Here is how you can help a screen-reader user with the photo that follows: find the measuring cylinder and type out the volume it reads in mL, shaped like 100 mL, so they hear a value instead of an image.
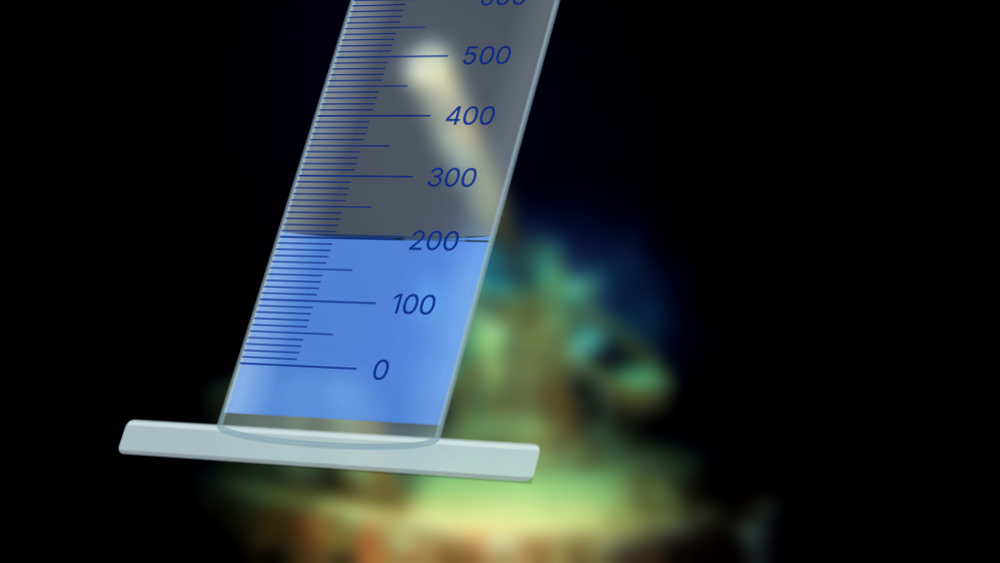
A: 200 mL
